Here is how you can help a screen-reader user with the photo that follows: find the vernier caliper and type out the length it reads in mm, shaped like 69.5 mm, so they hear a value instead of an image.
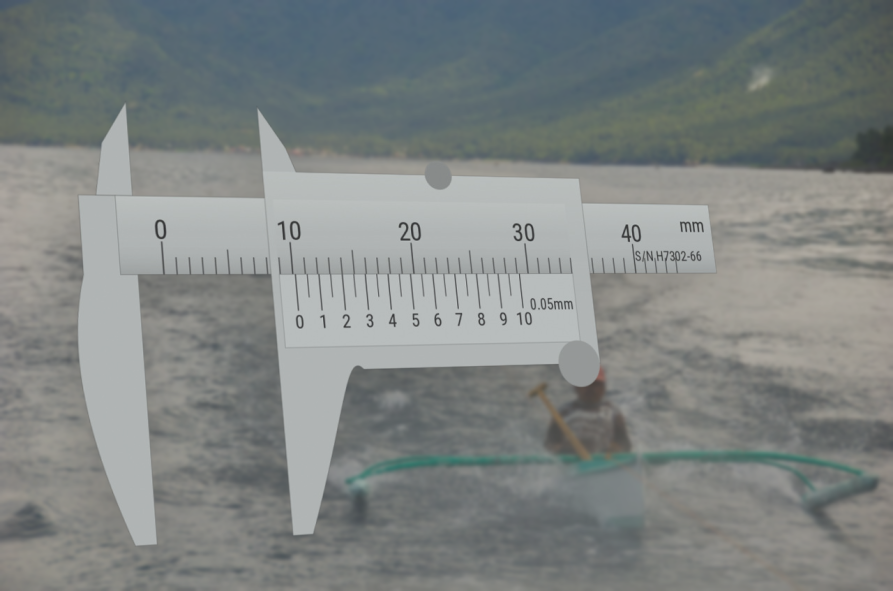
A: 10.2 mm
